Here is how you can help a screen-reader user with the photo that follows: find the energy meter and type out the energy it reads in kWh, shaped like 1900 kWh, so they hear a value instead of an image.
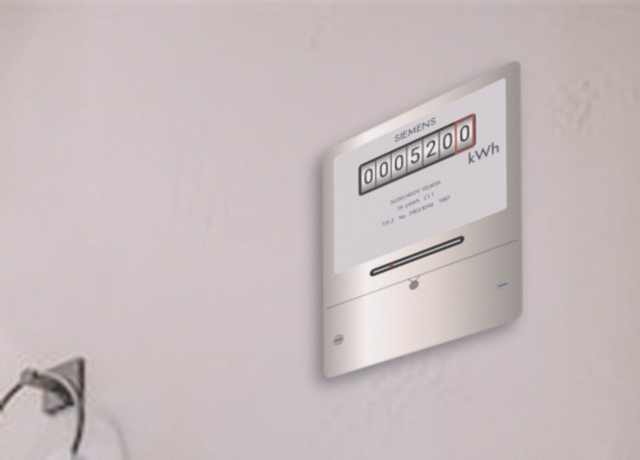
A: 520.0 kWh
